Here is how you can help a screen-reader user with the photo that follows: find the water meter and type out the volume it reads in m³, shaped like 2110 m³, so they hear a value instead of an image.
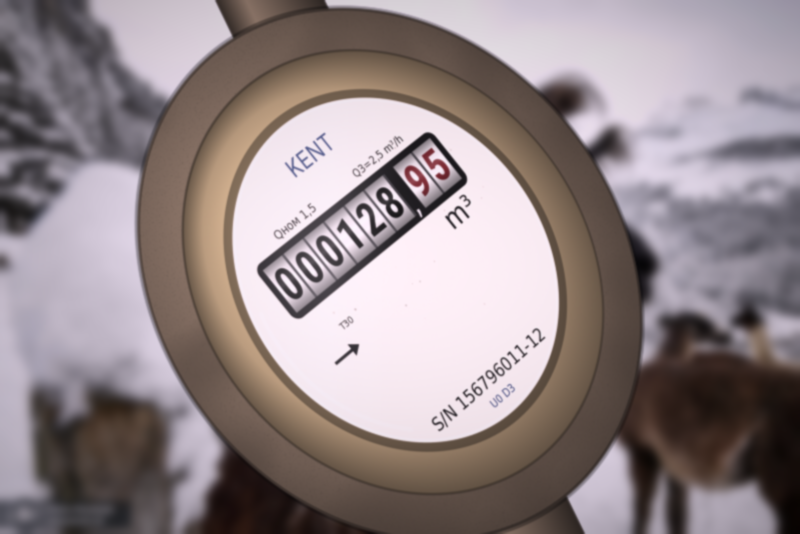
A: 128.95 m³
